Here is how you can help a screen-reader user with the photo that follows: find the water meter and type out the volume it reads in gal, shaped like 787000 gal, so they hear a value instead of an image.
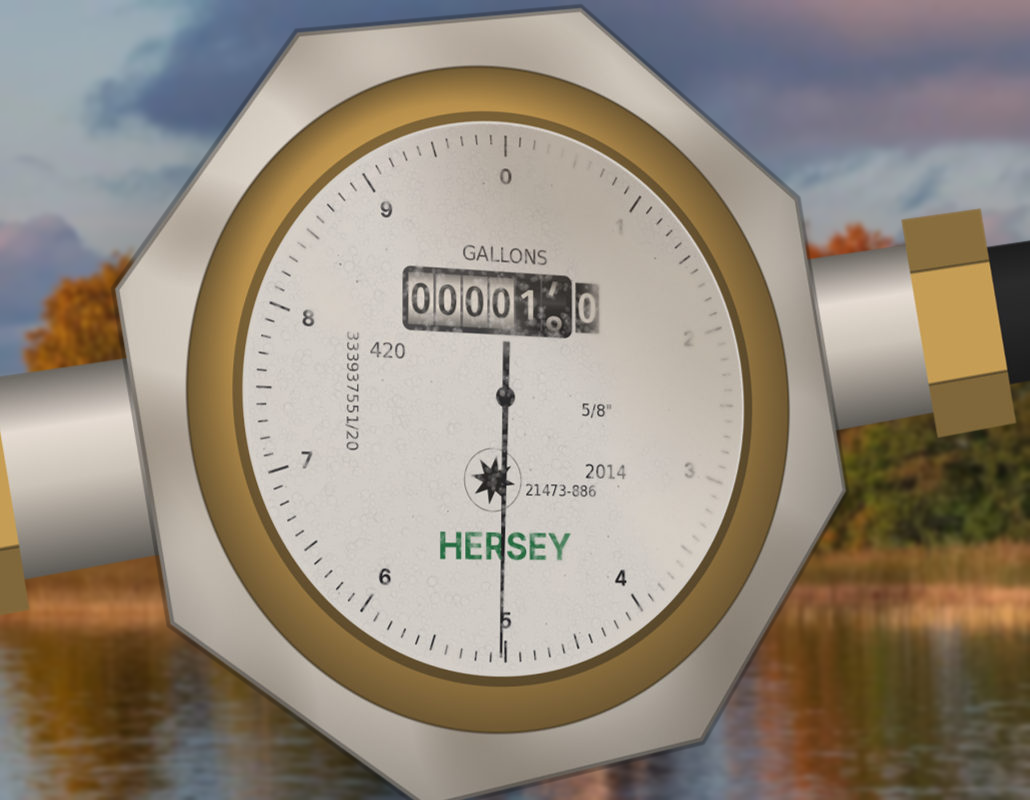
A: 175.0 gal
